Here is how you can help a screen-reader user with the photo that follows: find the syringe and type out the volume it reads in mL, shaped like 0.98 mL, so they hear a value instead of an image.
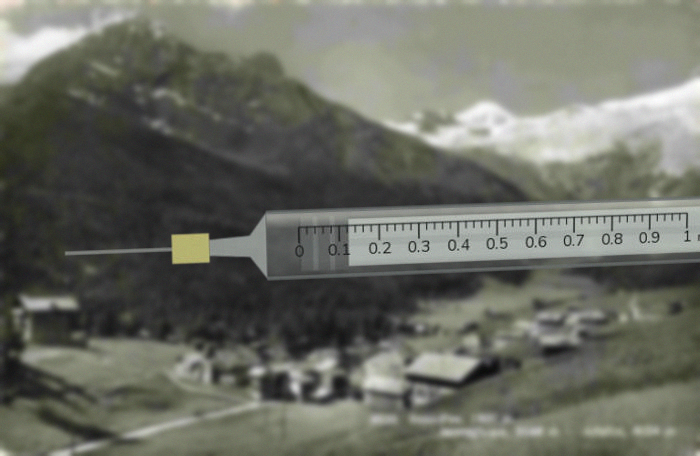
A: 0 mL
